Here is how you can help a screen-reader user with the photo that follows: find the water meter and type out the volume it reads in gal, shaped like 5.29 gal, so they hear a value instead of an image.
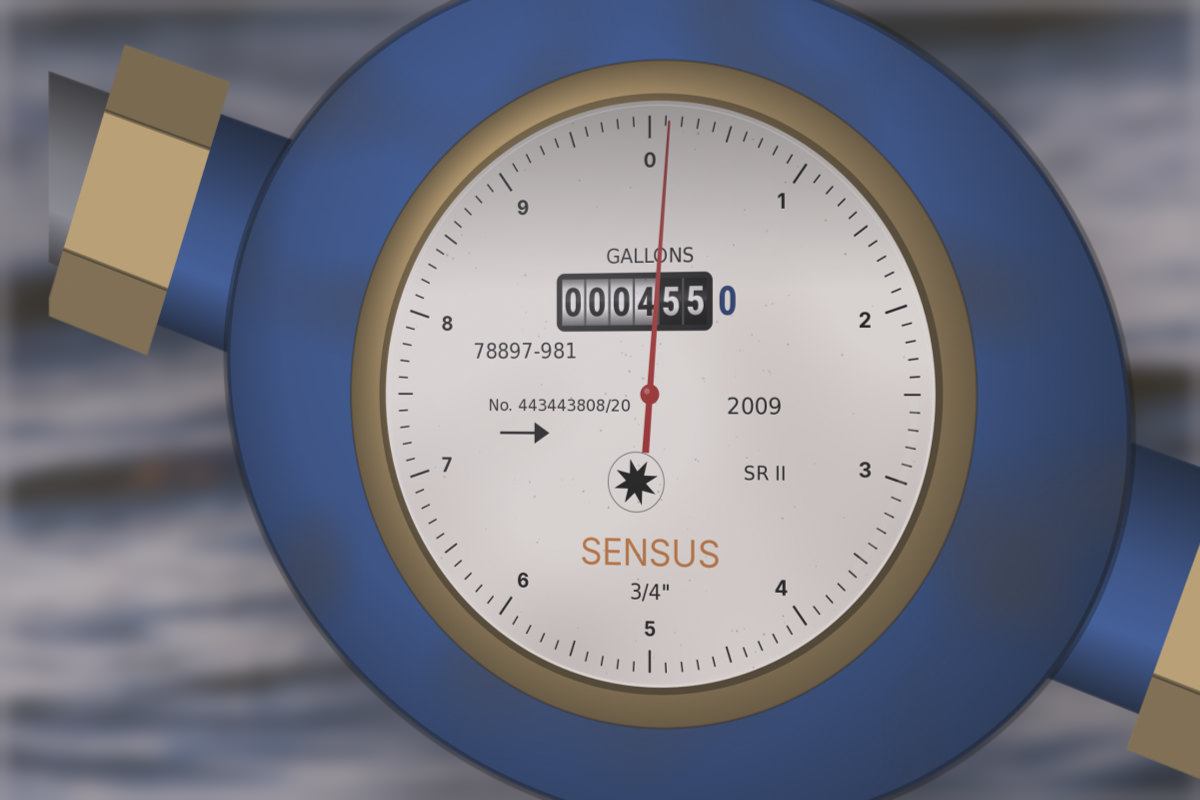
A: 4550.1 gal
